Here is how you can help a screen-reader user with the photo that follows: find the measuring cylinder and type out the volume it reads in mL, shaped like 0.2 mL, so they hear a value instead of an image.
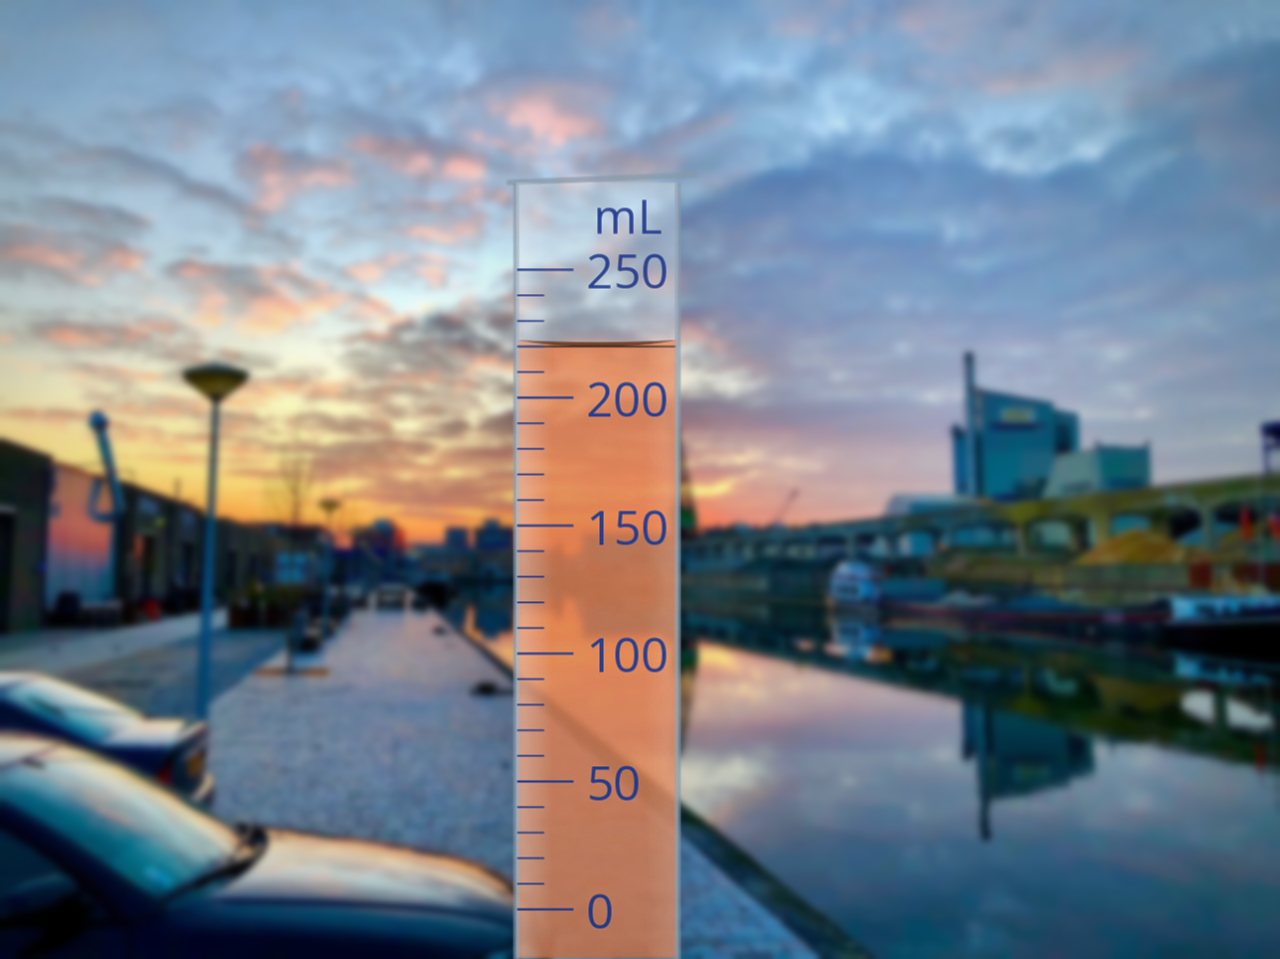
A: 220 mL
